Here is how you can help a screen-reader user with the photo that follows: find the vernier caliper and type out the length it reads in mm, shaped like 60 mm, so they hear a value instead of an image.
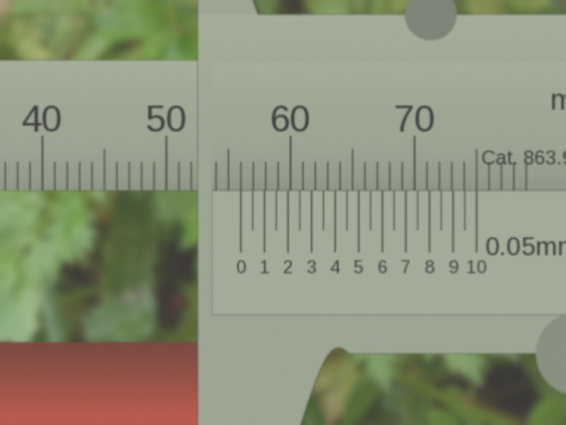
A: 56.0 mm
